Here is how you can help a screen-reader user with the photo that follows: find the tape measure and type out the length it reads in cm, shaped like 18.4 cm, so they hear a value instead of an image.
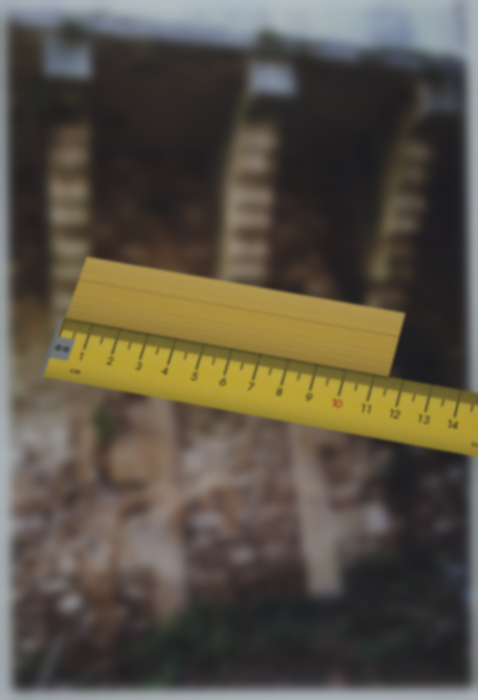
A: 11.5 cm
